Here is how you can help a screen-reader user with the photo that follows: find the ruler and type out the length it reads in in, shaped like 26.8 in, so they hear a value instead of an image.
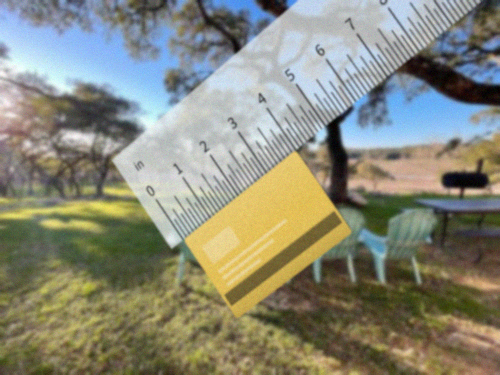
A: 4 in
